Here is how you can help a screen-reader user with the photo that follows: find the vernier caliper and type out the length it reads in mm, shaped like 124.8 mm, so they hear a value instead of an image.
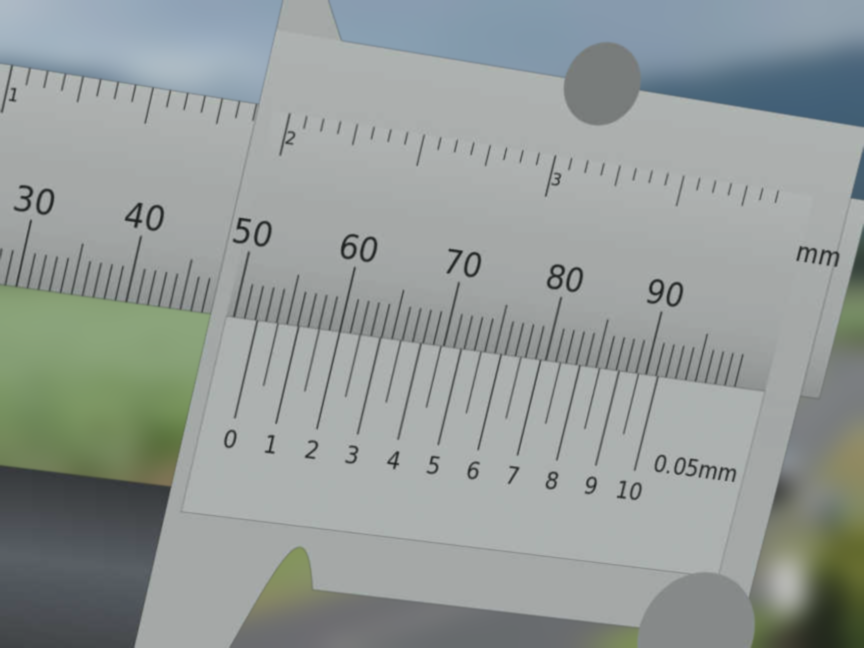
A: 52.2 mm
